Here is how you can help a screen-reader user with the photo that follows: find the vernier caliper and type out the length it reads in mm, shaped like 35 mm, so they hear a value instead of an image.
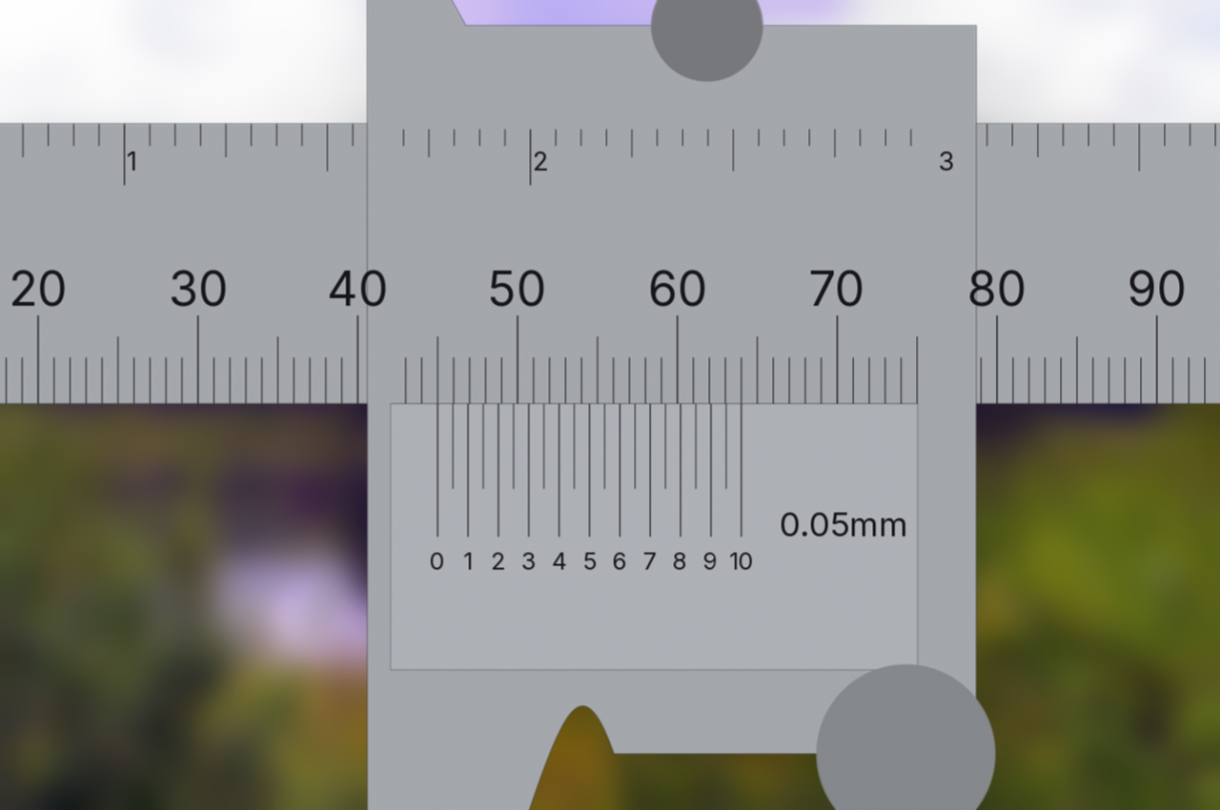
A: 45.0 mm
